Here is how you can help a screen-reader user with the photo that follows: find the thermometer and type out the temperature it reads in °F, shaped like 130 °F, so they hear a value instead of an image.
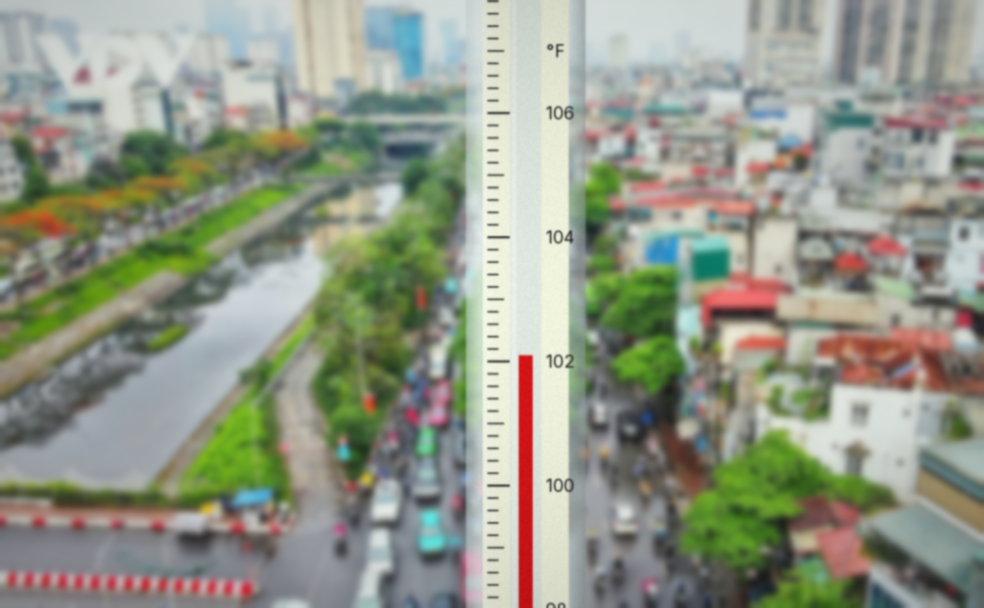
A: 102.1 °F
